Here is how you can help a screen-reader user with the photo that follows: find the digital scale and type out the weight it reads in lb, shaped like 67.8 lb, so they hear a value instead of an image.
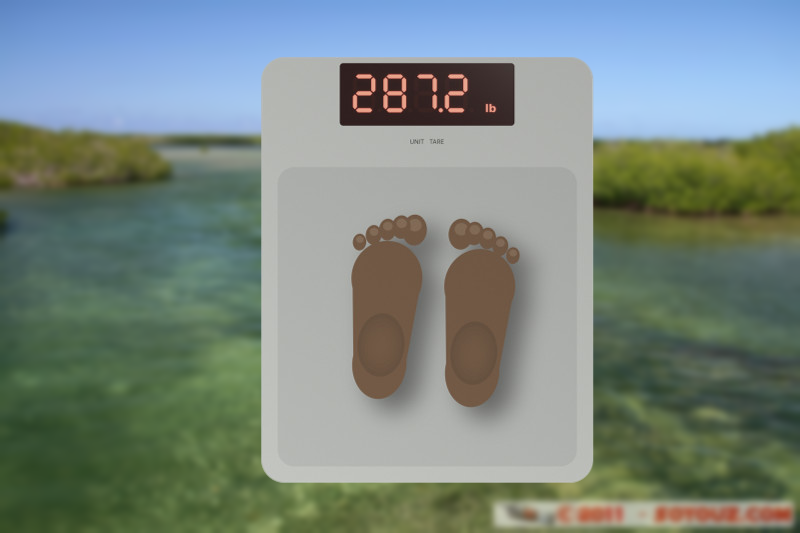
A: 287.2 lb
